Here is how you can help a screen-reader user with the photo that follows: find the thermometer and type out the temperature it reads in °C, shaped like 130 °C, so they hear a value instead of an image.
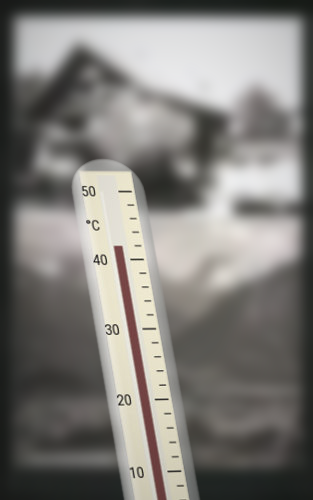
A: 42 °C
